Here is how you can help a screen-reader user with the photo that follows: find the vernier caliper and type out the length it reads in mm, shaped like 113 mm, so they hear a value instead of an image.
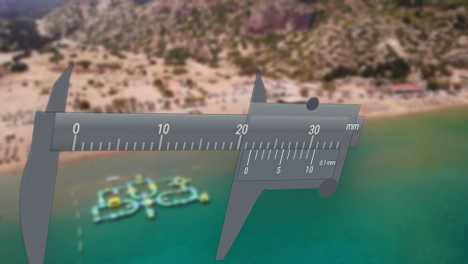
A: 21.8 mm
